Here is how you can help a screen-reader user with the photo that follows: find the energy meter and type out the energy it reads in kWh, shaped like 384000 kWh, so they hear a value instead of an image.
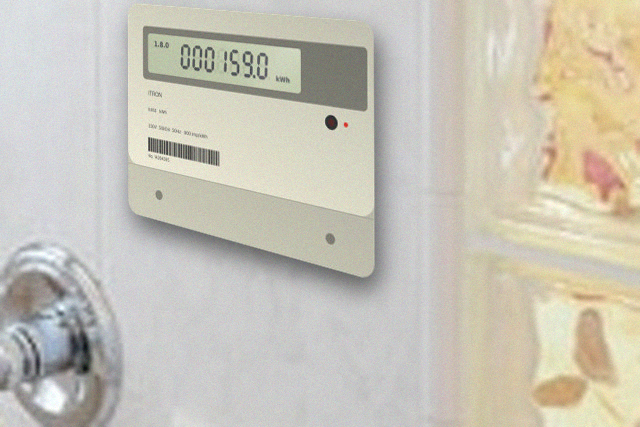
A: 159.0 kWh
